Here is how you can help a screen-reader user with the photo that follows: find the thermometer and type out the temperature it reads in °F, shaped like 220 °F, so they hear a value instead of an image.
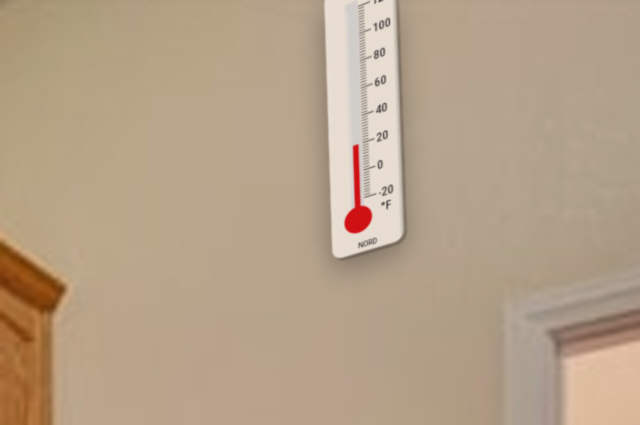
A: 20 °F
